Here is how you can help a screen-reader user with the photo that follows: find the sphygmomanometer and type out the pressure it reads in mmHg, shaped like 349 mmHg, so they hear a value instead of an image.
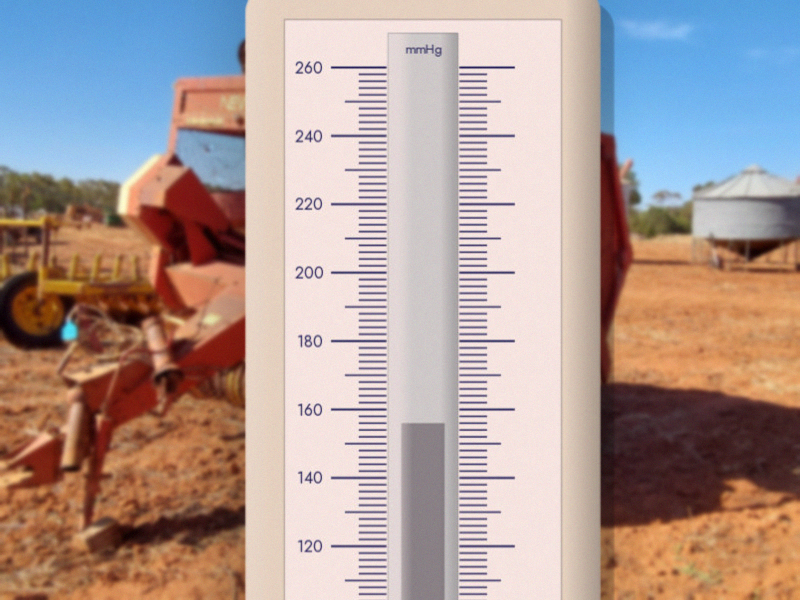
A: 156 mmHg
